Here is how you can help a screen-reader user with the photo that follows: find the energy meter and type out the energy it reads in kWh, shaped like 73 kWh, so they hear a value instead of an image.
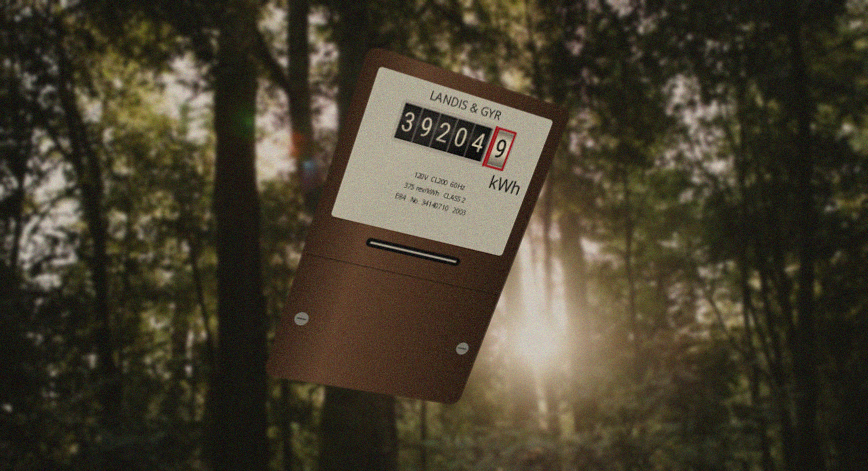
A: 39204.9 kWh
